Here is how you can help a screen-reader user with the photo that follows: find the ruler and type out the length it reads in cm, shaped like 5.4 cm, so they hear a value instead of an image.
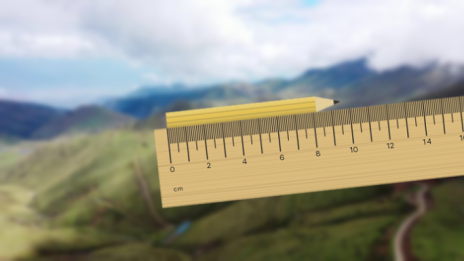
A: 9.5 cm
